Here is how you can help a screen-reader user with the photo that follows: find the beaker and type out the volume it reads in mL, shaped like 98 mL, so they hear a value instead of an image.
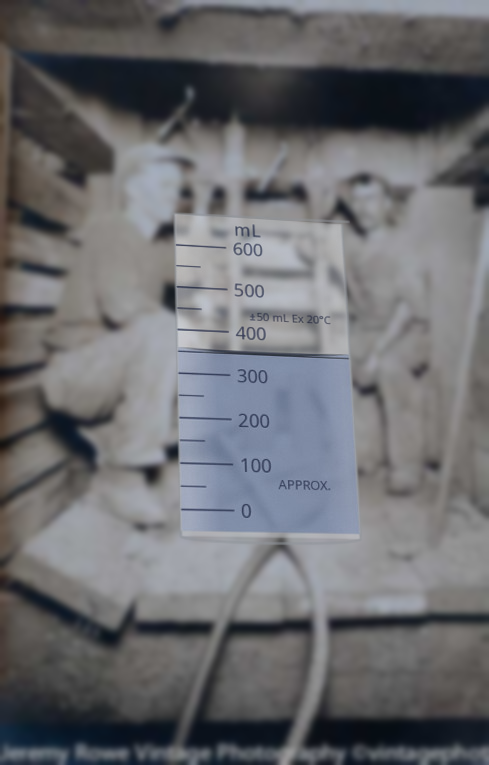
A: 350 mL
